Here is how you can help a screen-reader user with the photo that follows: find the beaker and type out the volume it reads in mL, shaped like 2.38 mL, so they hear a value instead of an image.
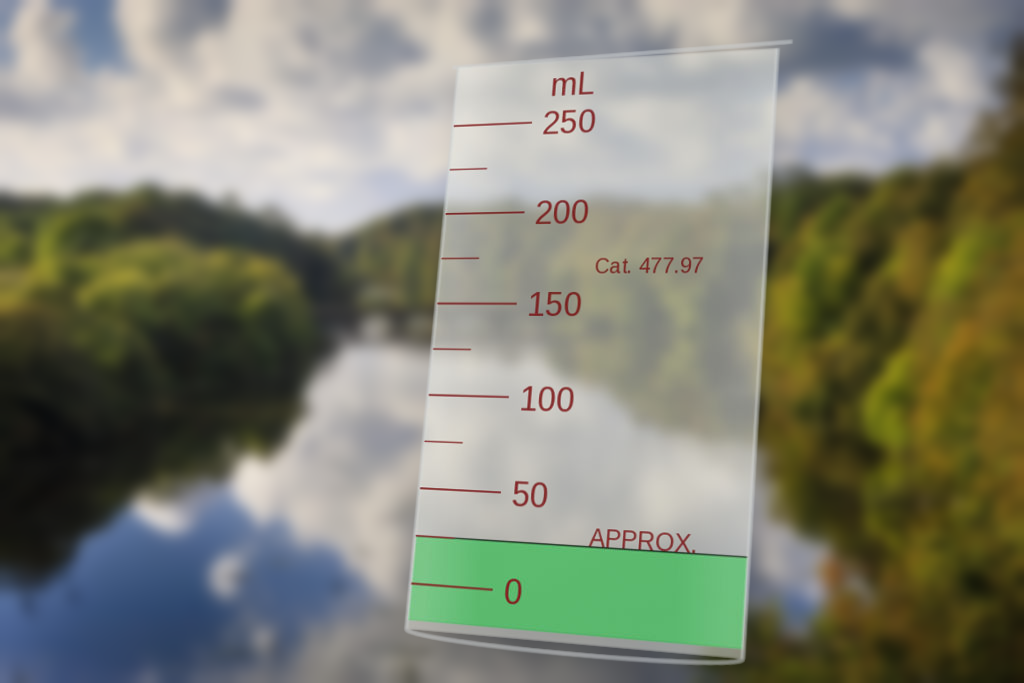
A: 25 mL
